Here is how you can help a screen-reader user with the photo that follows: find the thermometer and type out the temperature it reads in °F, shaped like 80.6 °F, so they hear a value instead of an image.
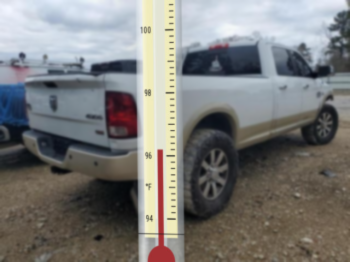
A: 96.2 °F
